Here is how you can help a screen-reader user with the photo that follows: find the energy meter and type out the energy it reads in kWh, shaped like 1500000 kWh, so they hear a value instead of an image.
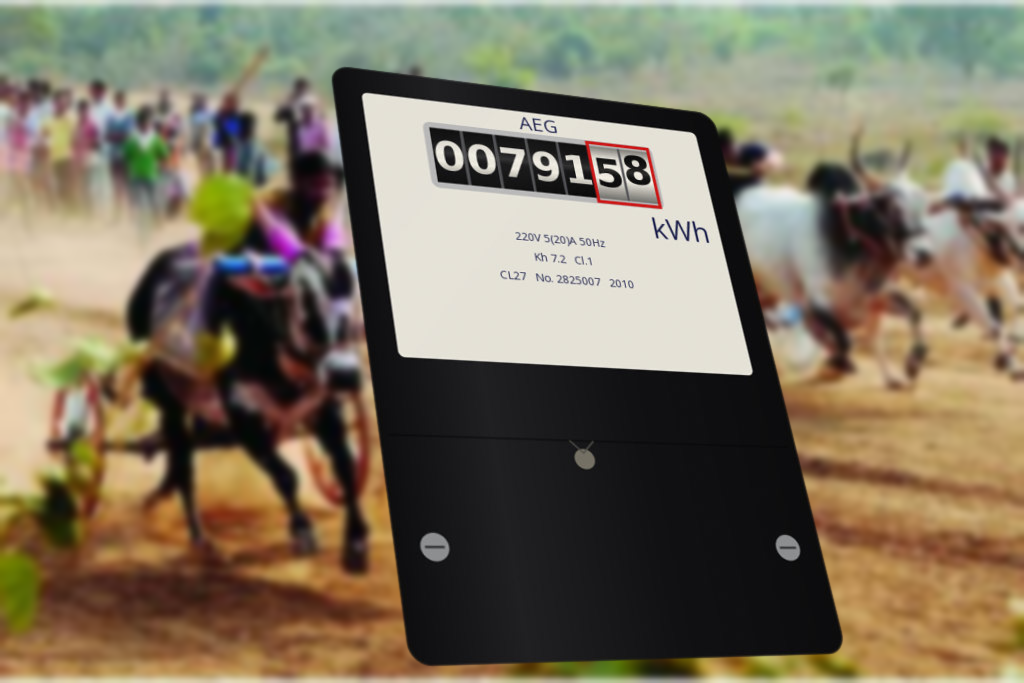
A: 791.58 kWh
